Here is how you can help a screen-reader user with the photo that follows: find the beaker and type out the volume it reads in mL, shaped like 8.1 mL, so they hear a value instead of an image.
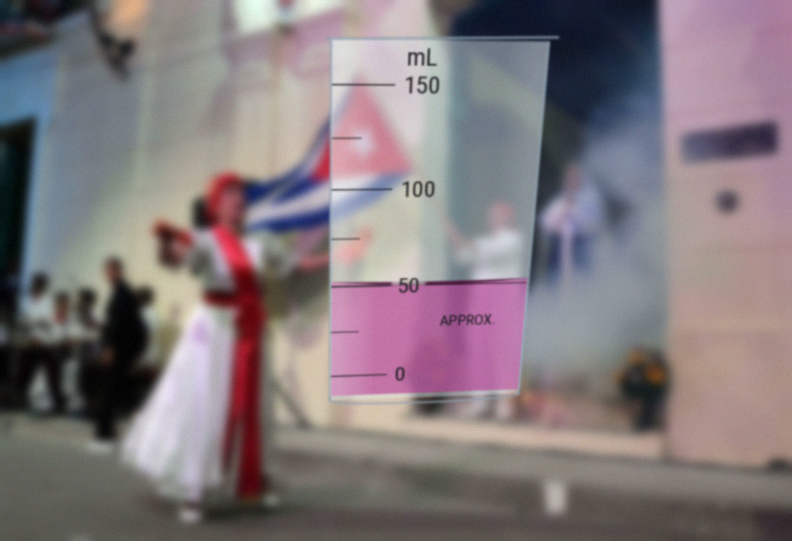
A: 50 mL
